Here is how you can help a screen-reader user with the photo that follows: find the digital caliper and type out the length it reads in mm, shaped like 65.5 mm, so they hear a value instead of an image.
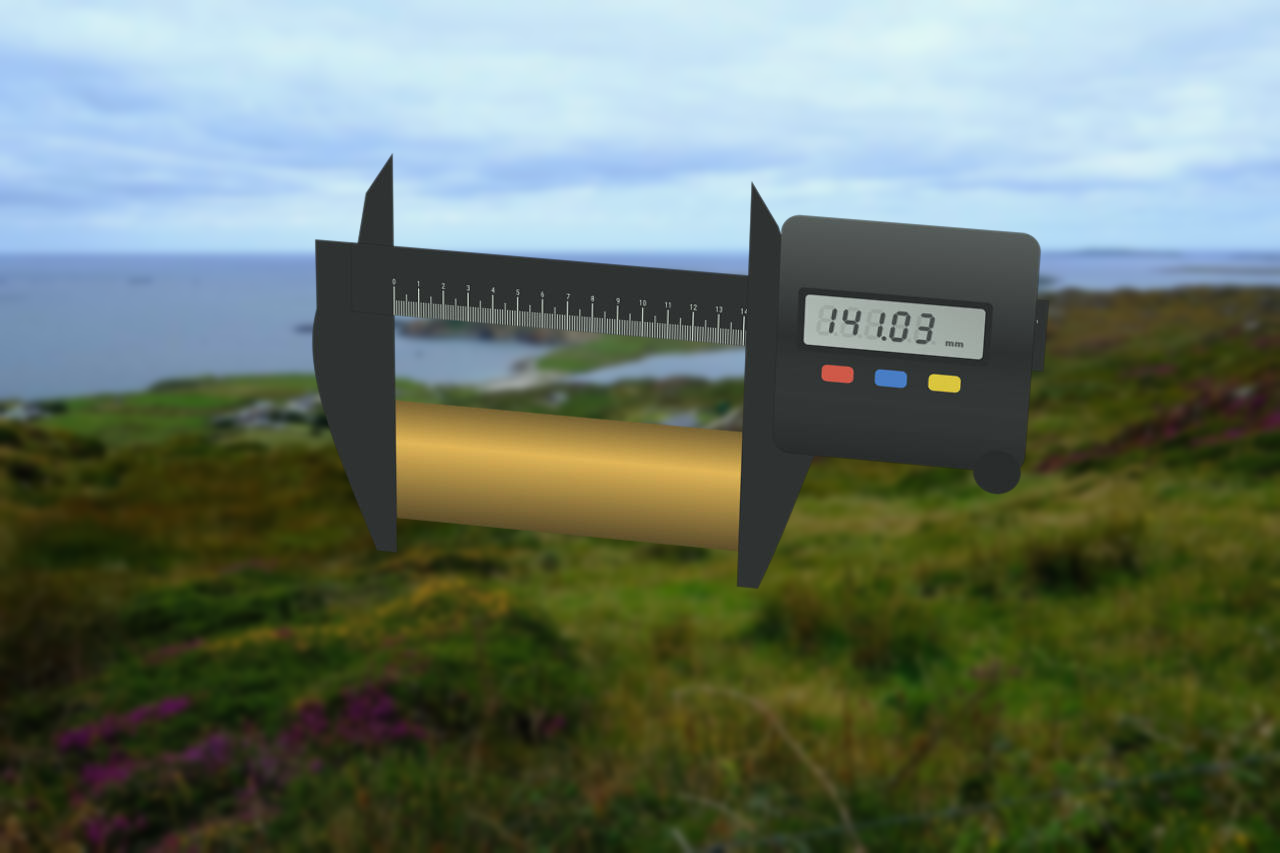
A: 141.03 mm
